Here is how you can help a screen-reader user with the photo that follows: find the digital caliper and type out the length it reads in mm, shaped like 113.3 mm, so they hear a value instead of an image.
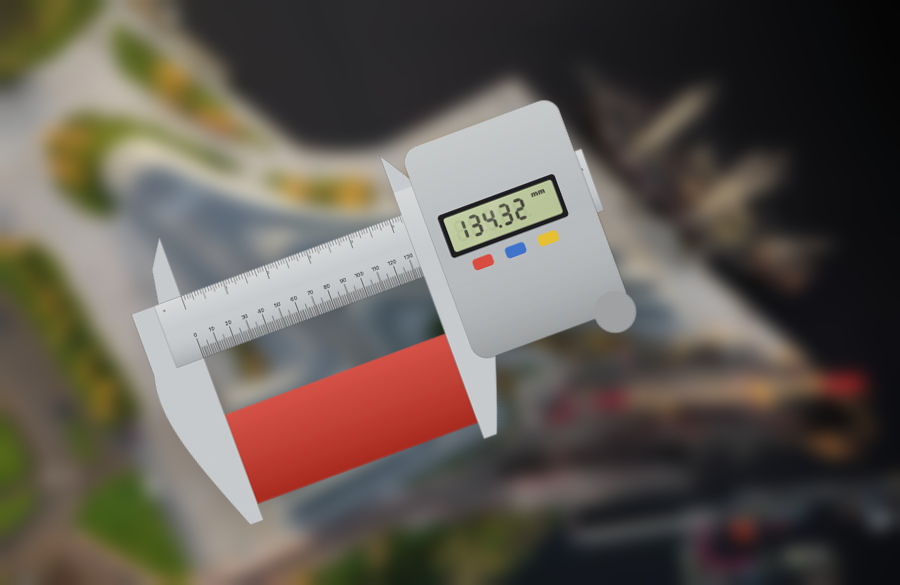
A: 134.32 mm
